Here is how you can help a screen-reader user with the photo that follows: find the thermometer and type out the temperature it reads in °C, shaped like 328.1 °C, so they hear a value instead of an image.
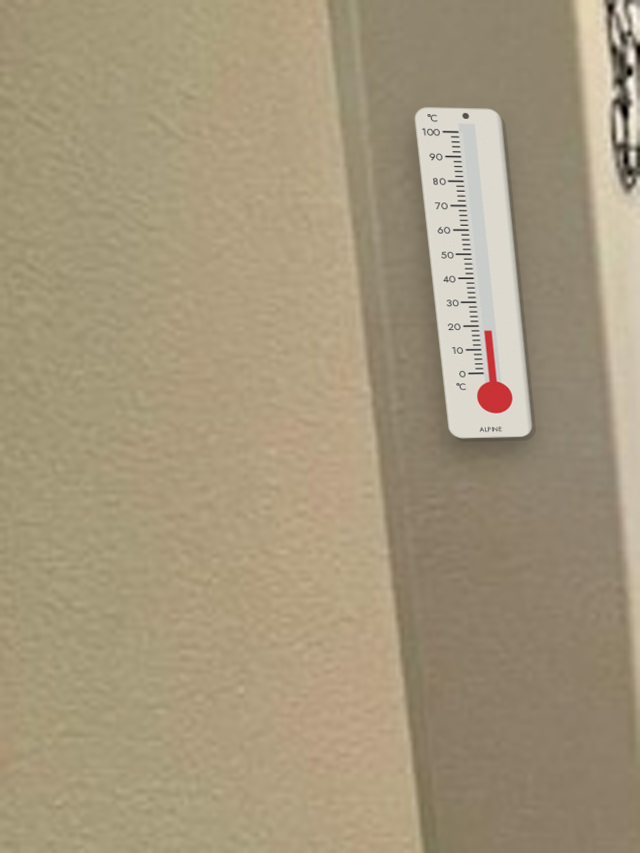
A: 18 °C
